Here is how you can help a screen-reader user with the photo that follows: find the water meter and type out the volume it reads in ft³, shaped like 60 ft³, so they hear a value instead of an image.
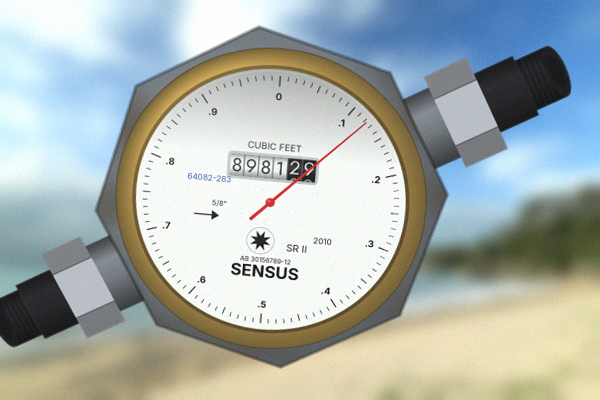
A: 898129.12 ft³
